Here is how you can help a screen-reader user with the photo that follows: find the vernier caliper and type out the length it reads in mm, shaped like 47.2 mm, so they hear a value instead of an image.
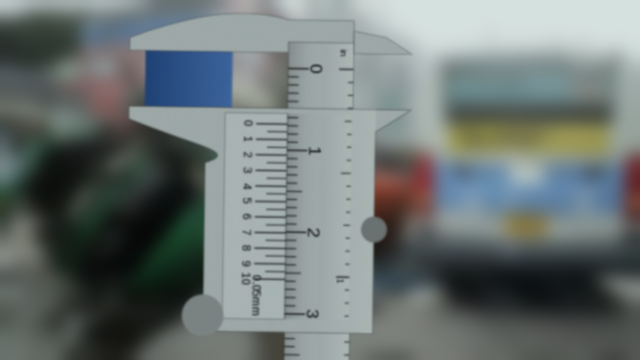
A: 6.8 mm
